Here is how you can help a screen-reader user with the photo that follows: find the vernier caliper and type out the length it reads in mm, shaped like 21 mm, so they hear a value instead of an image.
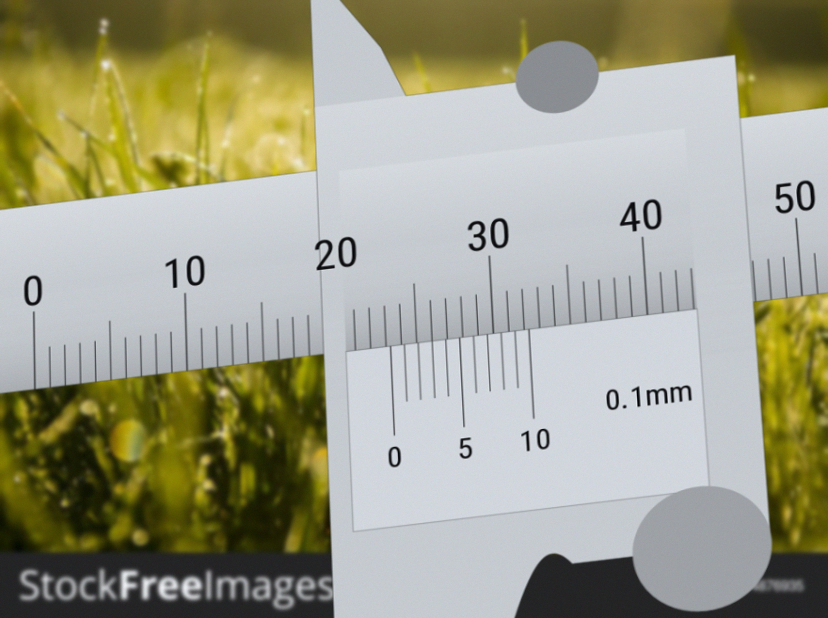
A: 23.3 mm
